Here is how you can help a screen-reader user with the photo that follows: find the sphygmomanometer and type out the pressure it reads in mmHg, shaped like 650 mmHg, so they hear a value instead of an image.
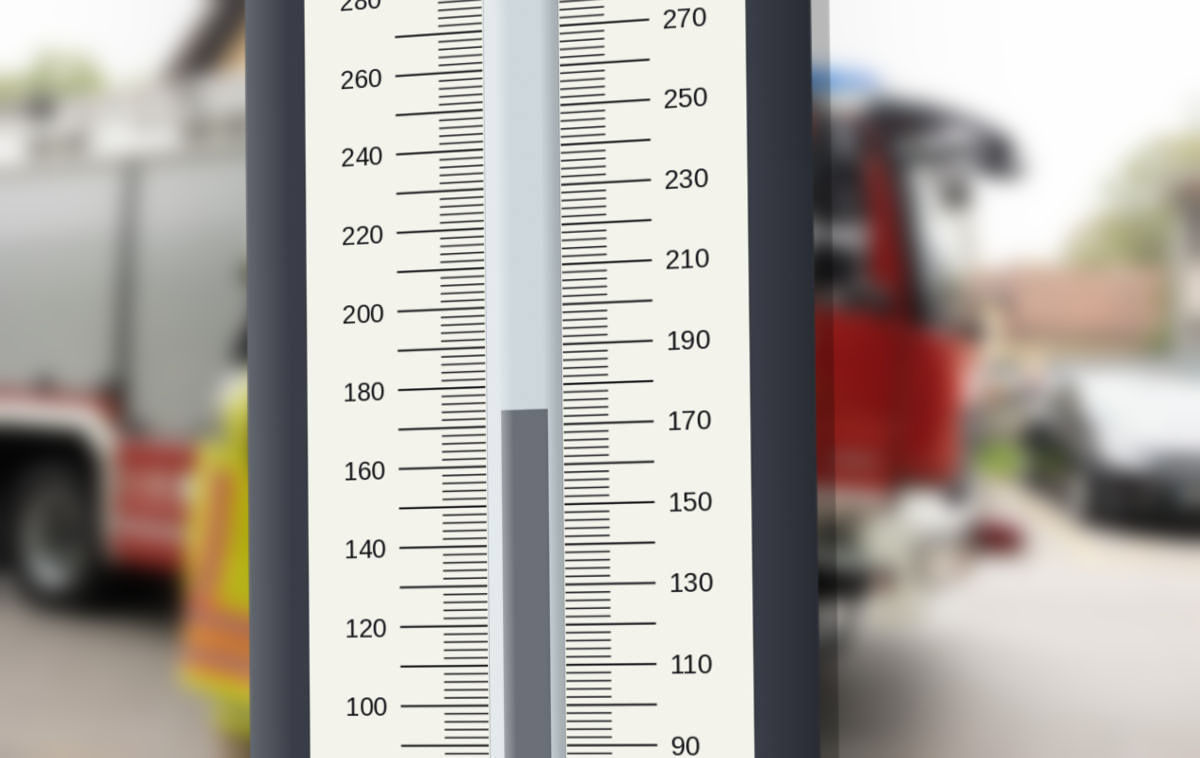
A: 174 mmHg
